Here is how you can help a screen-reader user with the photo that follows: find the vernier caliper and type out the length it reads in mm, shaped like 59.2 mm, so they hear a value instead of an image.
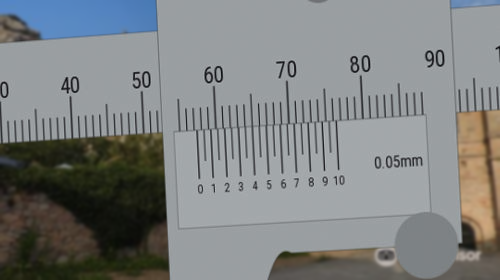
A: 57.4 mm
